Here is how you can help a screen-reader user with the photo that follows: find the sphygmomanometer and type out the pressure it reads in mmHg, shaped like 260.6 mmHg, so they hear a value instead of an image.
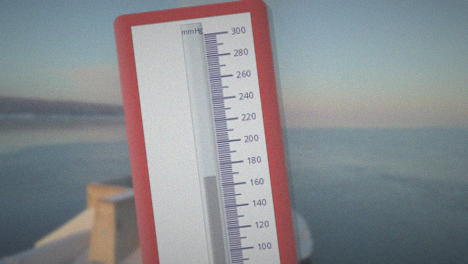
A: 170 mmHg
